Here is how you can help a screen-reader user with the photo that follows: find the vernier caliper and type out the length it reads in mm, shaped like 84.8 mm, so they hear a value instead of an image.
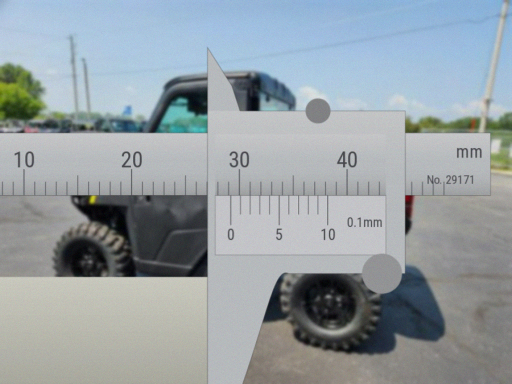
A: 29.2 mm
